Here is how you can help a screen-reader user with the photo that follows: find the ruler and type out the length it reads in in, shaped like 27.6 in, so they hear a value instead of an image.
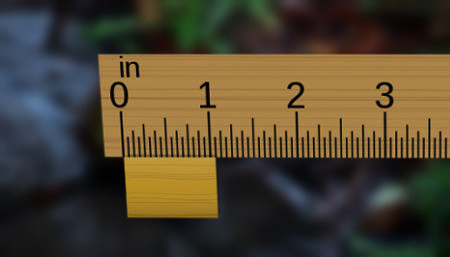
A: 1.0625 in
